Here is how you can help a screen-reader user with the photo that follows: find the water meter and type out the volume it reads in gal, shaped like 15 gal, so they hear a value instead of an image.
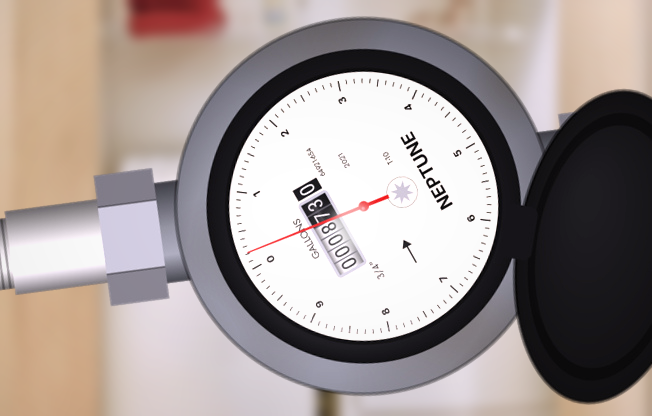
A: 8730.2 gal
